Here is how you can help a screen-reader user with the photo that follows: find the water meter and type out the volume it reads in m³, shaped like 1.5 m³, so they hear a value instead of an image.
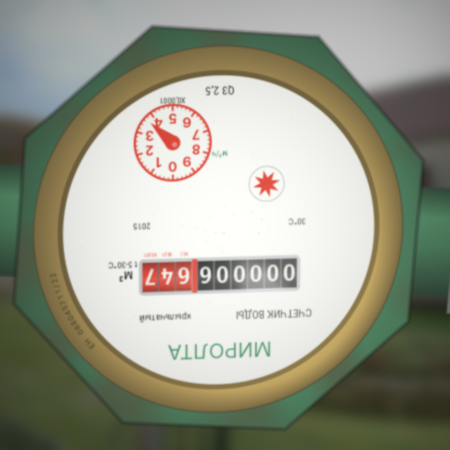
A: 6.6473 m³
